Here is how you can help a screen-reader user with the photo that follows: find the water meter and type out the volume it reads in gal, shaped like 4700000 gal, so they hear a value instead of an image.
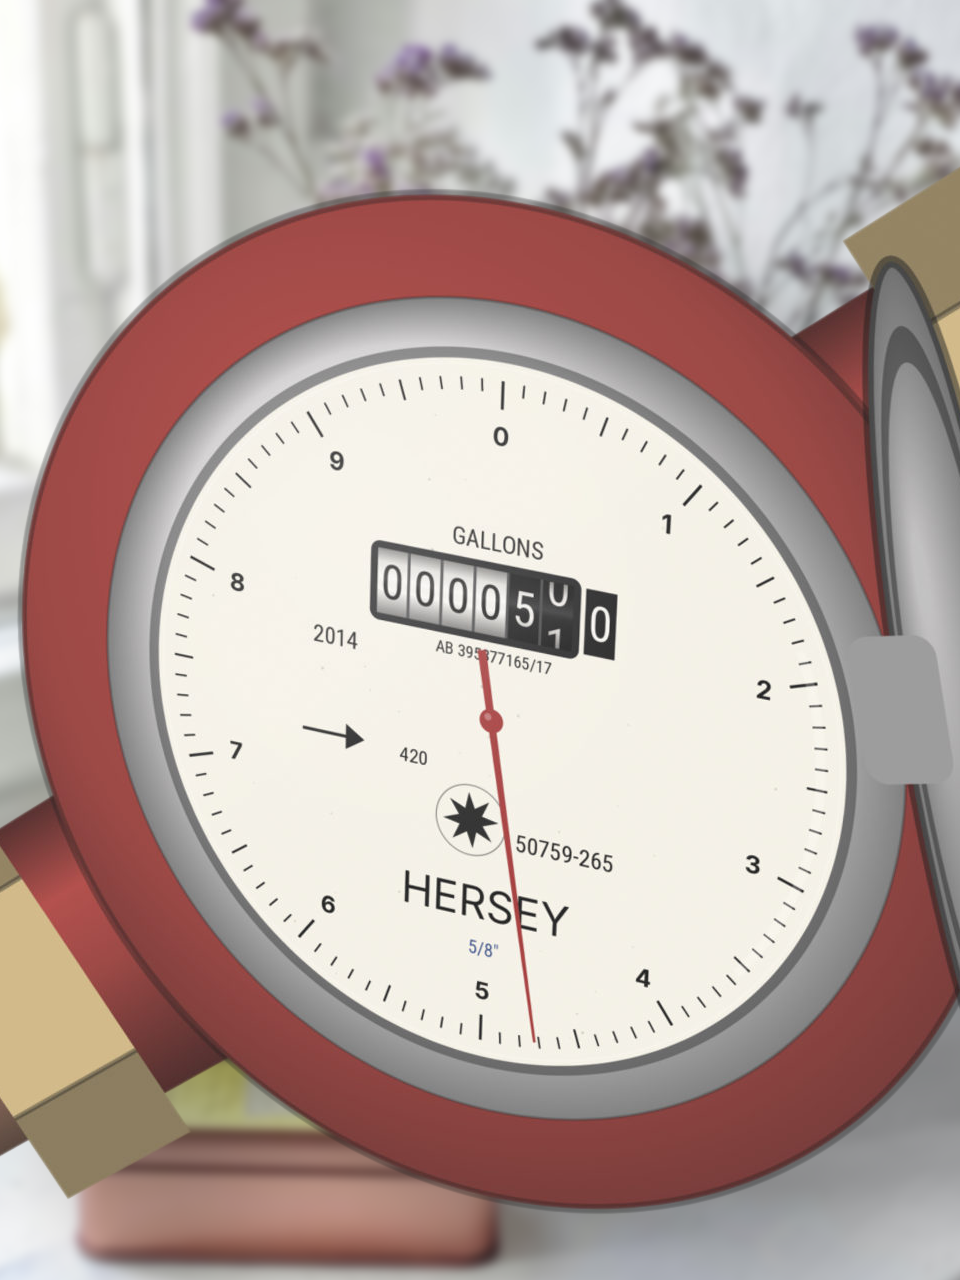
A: 504.7 gal
